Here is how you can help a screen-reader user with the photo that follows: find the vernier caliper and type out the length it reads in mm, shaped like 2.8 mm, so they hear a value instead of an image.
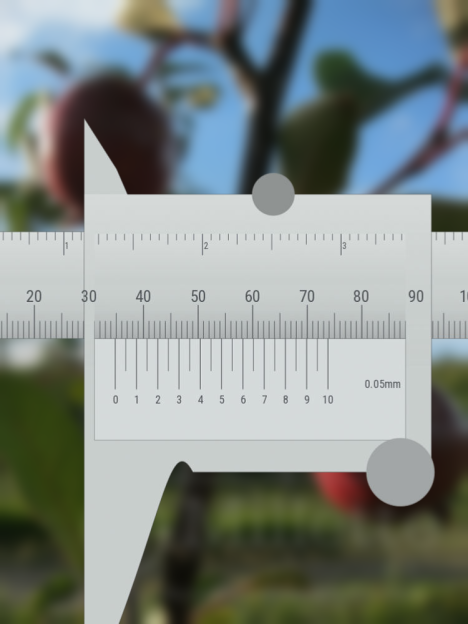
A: 34.8 mm
